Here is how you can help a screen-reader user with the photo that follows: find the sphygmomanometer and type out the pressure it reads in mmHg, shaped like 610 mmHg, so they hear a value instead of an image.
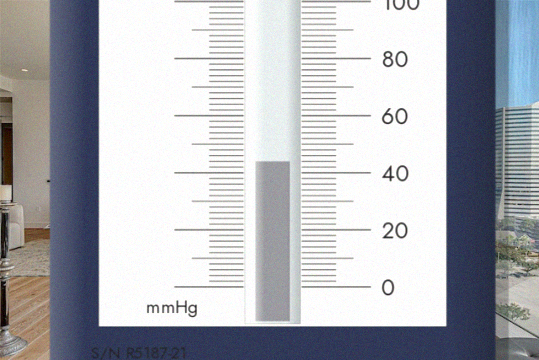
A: 44 mmHg
